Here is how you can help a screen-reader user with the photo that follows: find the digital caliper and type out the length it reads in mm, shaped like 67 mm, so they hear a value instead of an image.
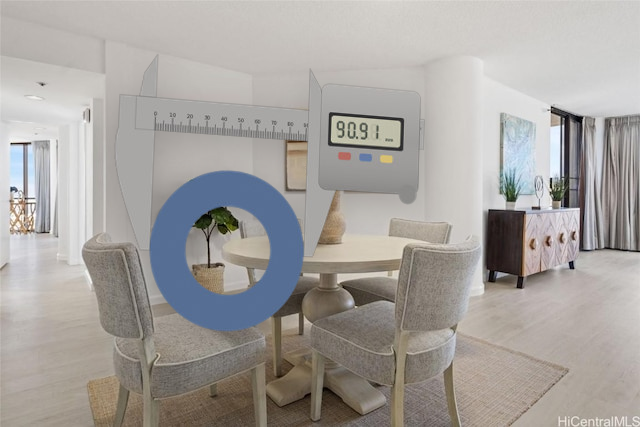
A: 90.91 mm
